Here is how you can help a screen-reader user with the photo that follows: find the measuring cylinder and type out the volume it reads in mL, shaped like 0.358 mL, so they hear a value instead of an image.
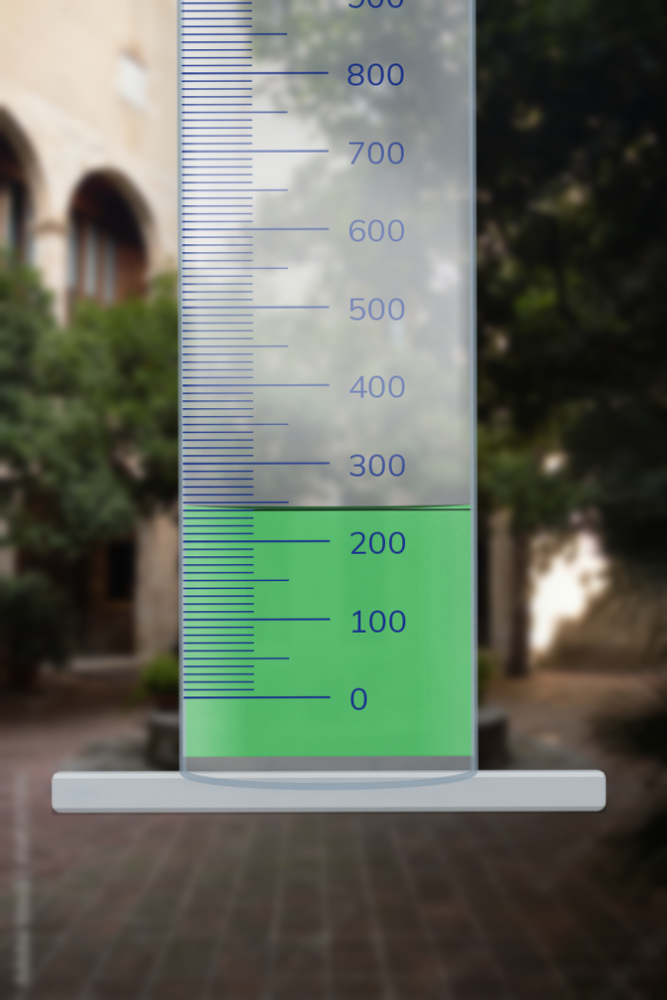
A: 240 mL
